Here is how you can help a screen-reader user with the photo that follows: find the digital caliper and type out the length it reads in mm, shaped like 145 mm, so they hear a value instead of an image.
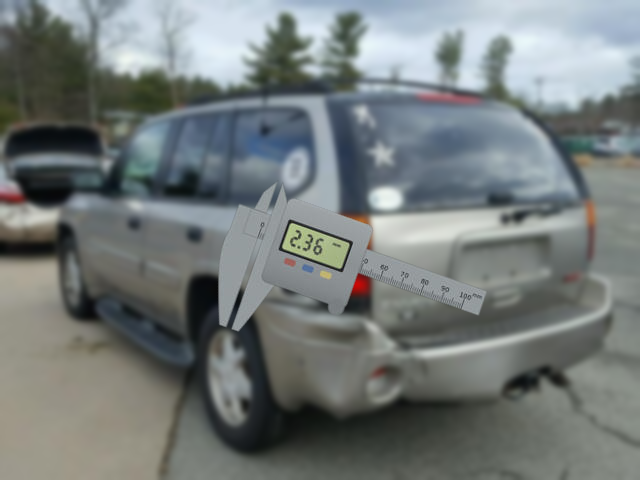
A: 2.36 mm
